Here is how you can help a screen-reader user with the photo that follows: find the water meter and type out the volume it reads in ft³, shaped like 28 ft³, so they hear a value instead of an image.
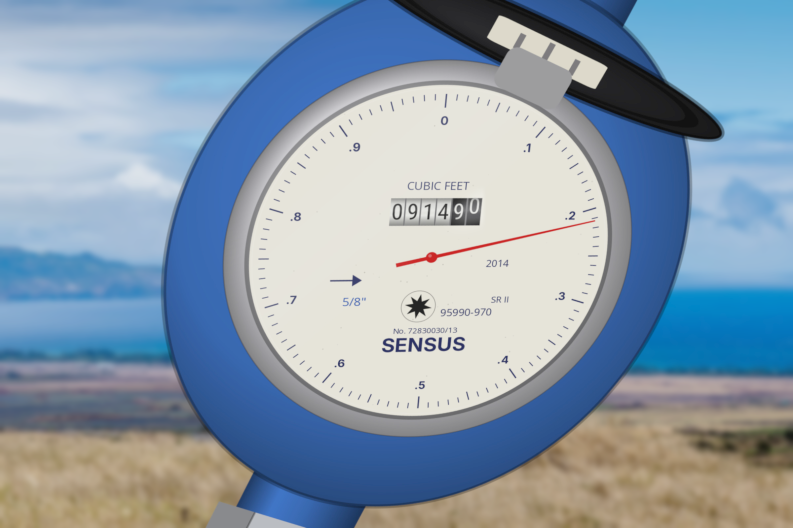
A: 91490.21 ft³
